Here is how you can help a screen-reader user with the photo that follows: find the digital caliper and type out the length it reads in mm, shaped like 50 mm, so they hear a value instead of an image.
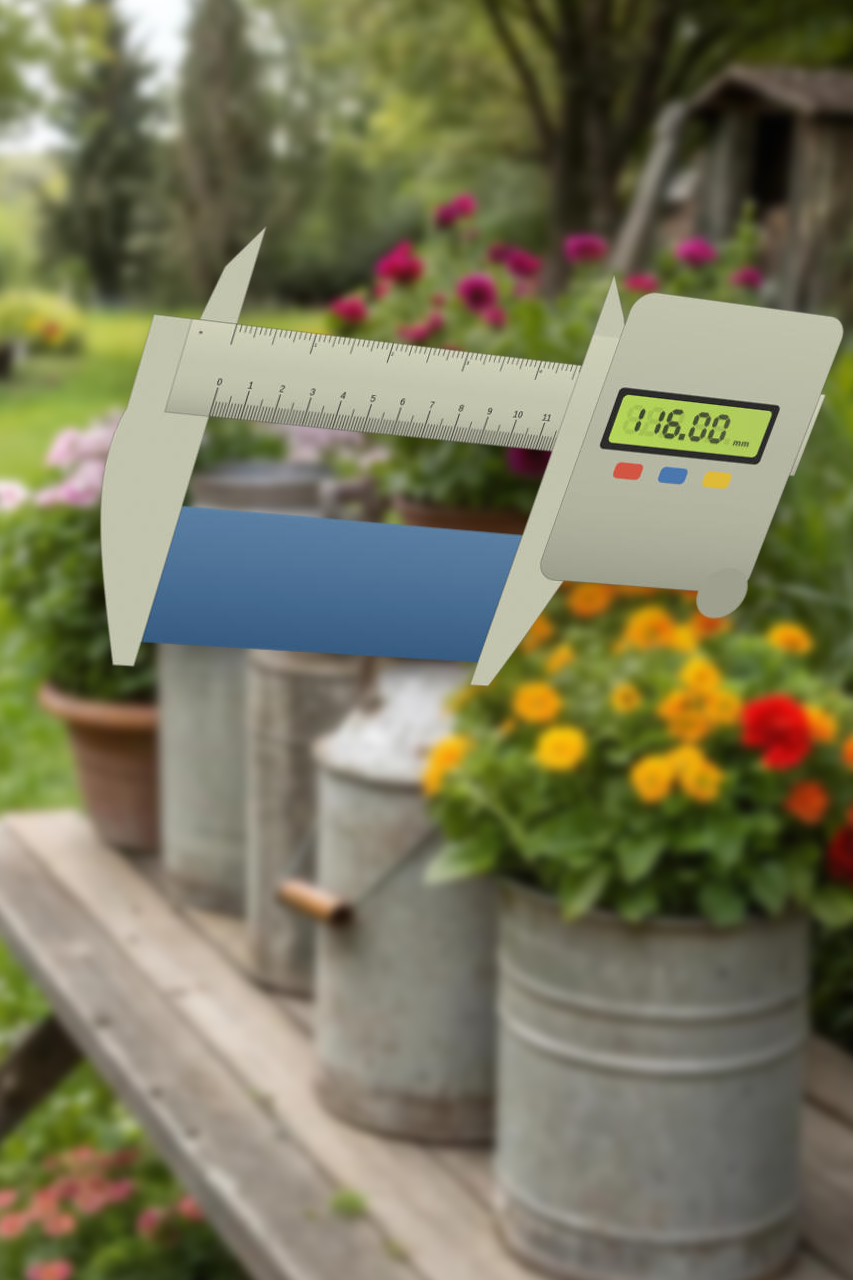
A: 116.00 mm
